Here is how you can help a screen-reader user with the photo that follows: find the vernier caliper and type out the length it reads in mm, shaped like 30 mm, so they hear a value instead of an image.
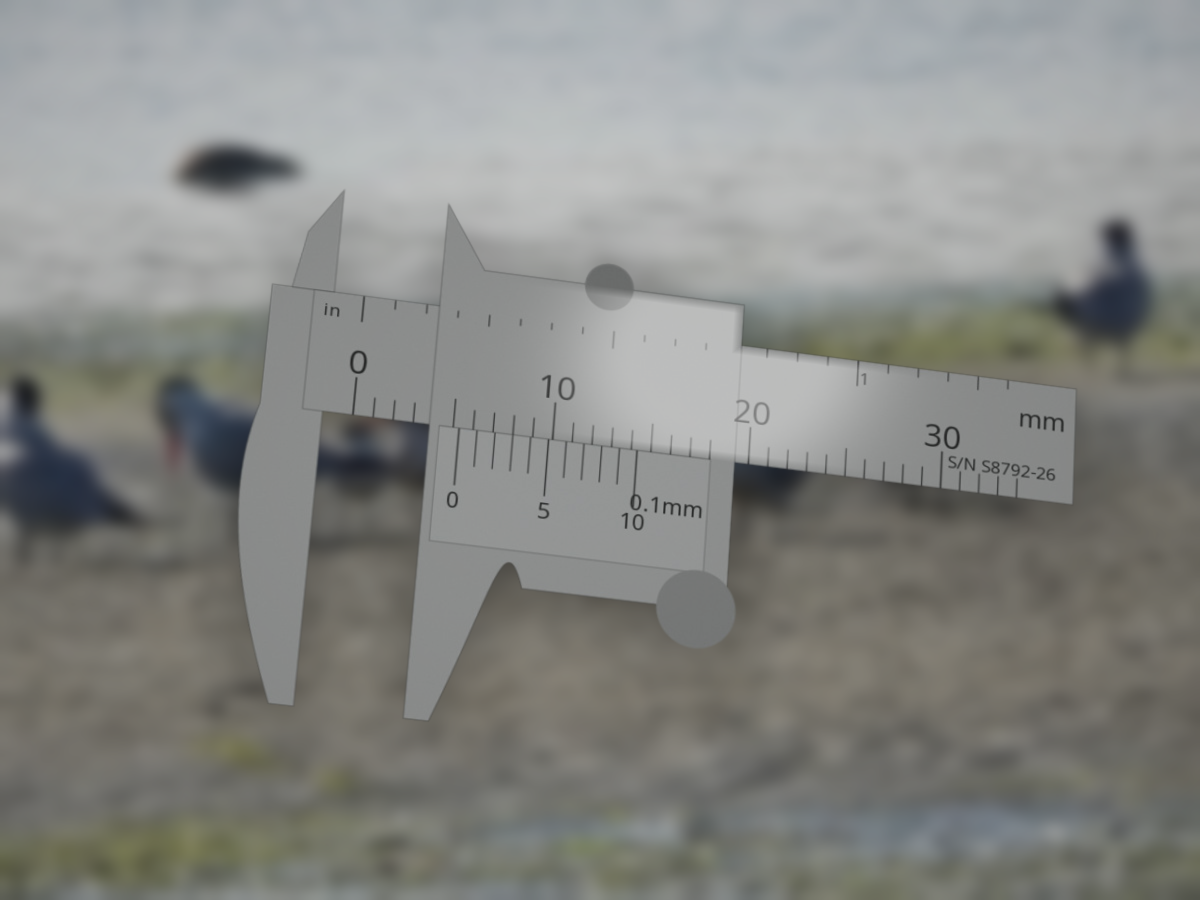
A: 5.3 mm
